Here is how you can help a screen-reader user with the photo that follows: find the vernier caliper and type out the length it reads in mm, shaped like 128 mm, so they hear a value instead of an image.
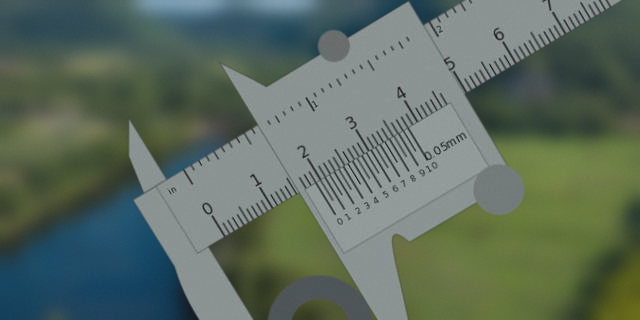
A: 19.0 mm
